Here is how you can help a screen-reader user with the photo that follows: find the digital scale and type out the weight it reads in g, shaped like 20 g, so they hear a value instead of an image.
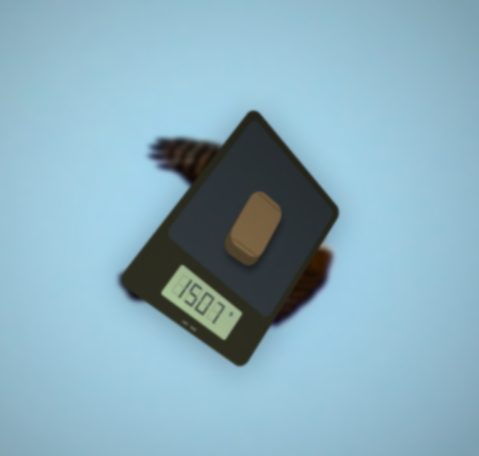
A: 1507 g
